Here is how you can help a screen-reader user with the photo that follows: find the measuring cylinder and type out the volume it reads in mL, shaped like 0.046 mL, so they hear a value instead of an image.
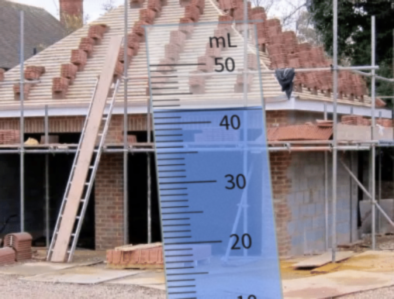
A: 42 mL
